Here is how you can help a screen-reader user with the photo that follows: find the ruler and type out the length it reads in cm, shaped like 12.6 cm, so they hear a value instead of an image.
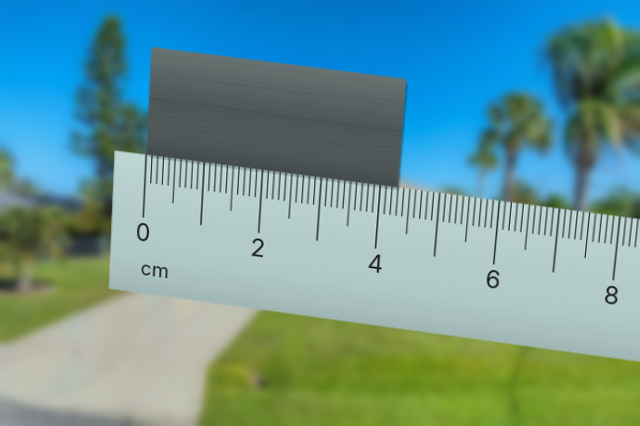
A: 4.3 cm
